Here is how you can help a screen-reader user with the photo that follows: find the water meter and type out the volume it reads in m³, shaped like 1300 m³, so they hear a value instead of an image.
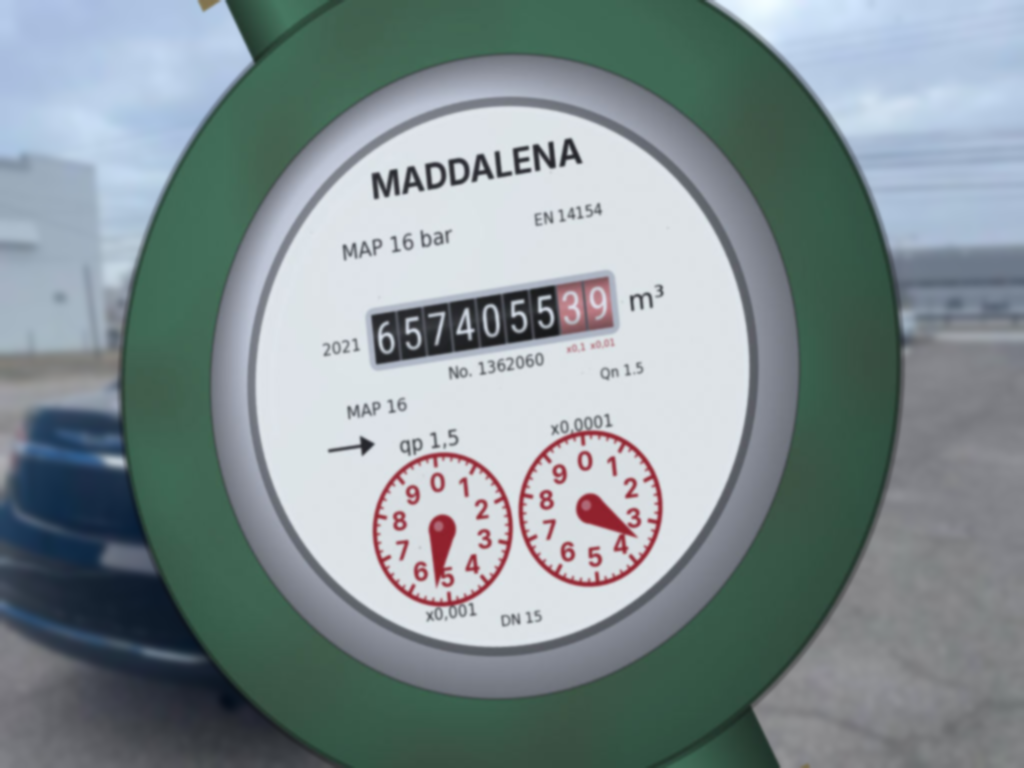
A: 6574055.3953 m³
